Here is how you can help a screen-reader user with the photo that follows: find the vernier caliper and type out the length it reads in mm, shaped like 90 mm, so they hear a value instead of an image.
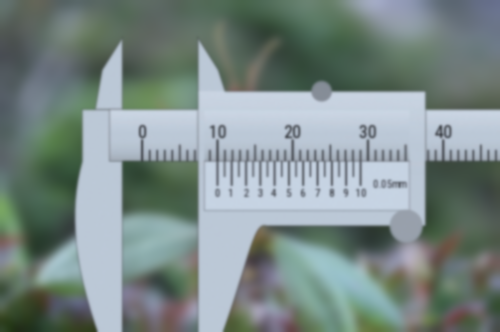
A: 10.0 mm
